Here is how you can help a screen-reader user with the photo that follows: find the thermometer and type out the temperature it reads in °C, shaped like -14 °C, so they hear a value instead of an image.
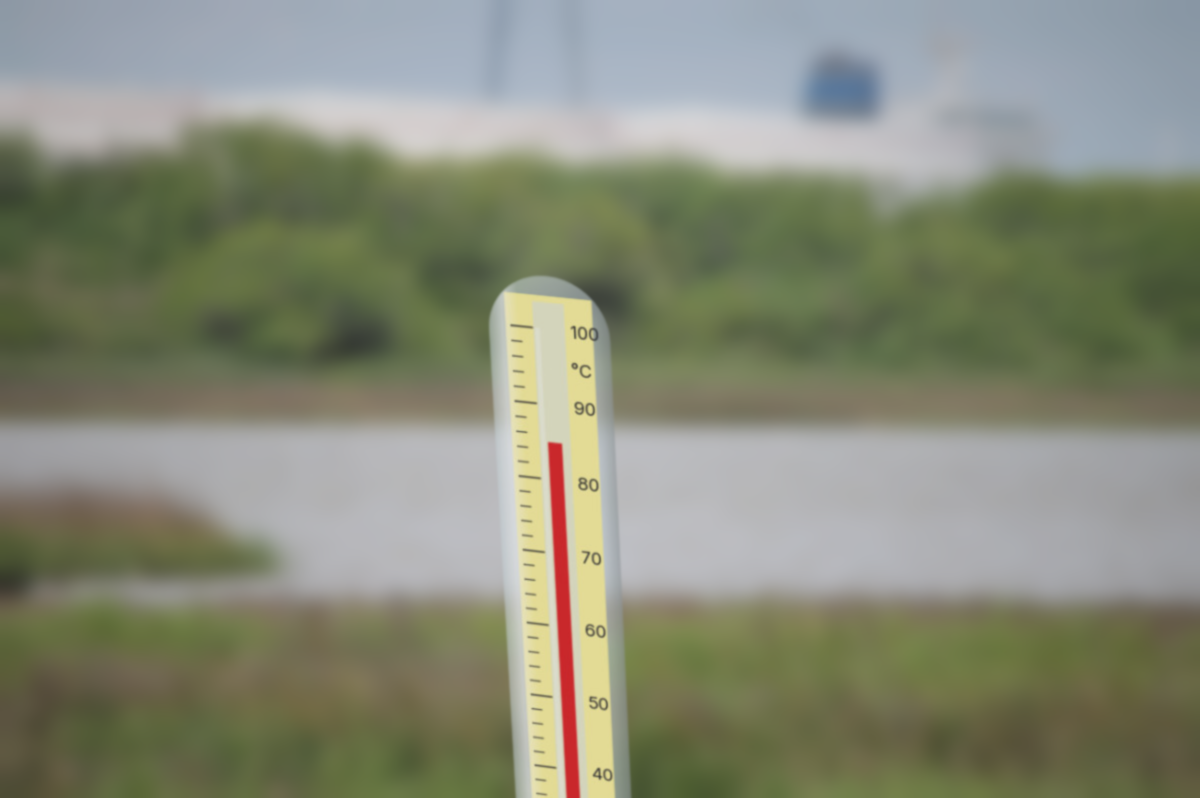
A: 85 °C
